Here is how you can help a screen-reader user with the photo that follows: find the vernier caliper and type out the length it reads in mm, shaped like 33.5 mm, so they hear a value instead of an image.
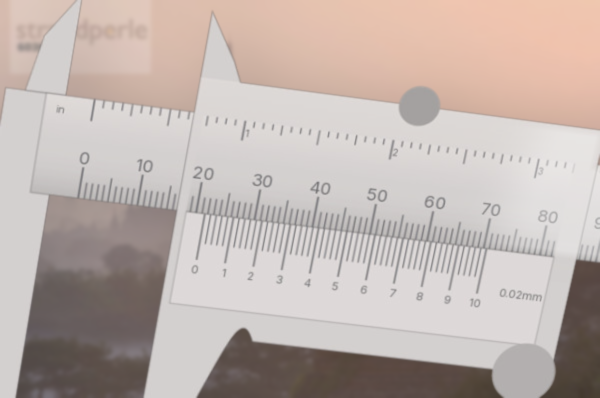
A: 21.5 mm
